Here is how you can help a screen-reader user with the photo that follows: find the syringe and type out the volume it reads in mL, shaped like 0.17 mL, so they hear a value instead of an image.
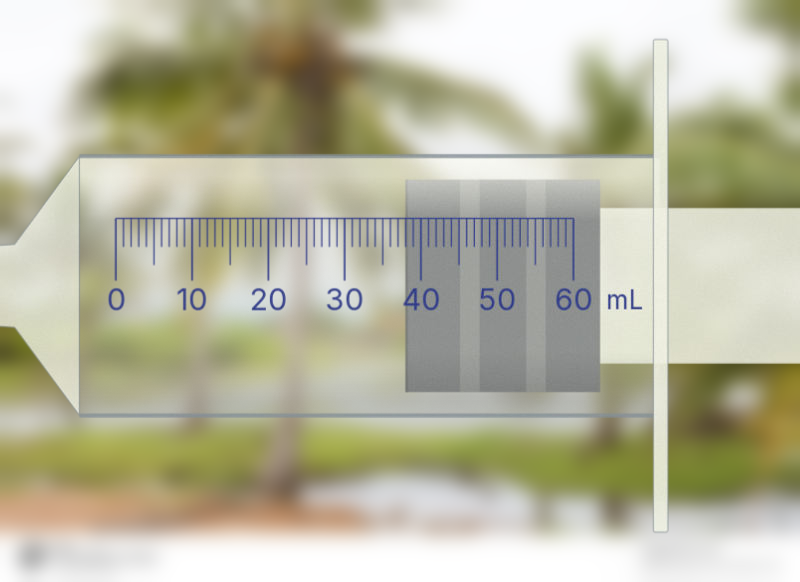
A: 38 mL
